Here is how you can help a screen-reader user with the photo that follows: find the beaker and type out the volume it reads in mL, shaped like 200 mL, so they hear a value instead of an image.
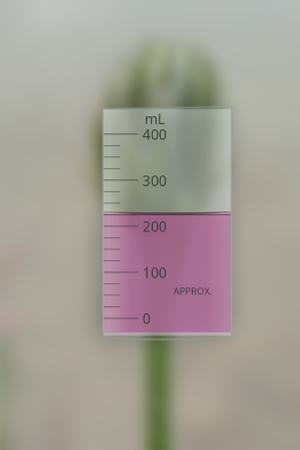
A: 225 mL
